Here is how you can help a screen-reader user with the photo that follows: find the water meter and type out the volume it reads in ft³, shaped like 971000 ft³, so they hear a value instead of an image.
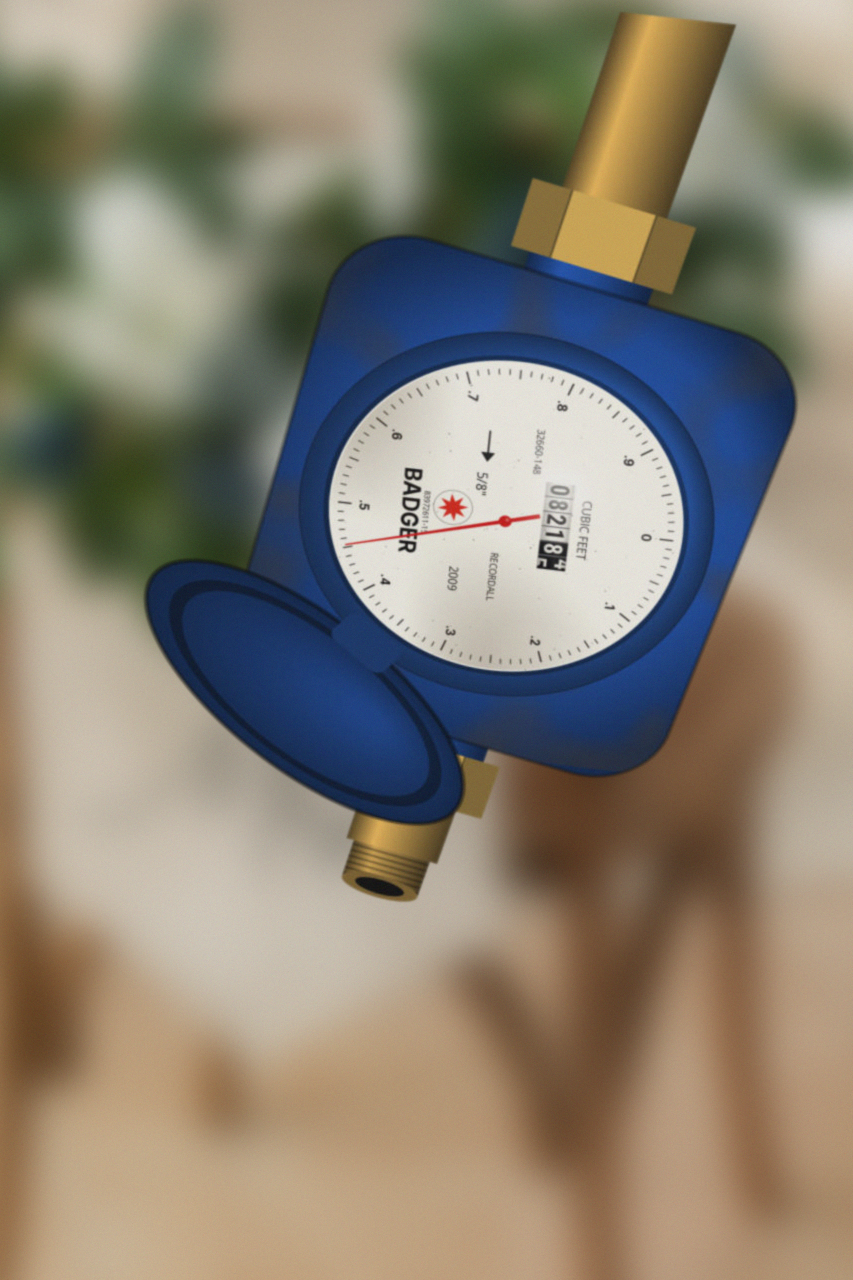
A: 82184.45 ft³
